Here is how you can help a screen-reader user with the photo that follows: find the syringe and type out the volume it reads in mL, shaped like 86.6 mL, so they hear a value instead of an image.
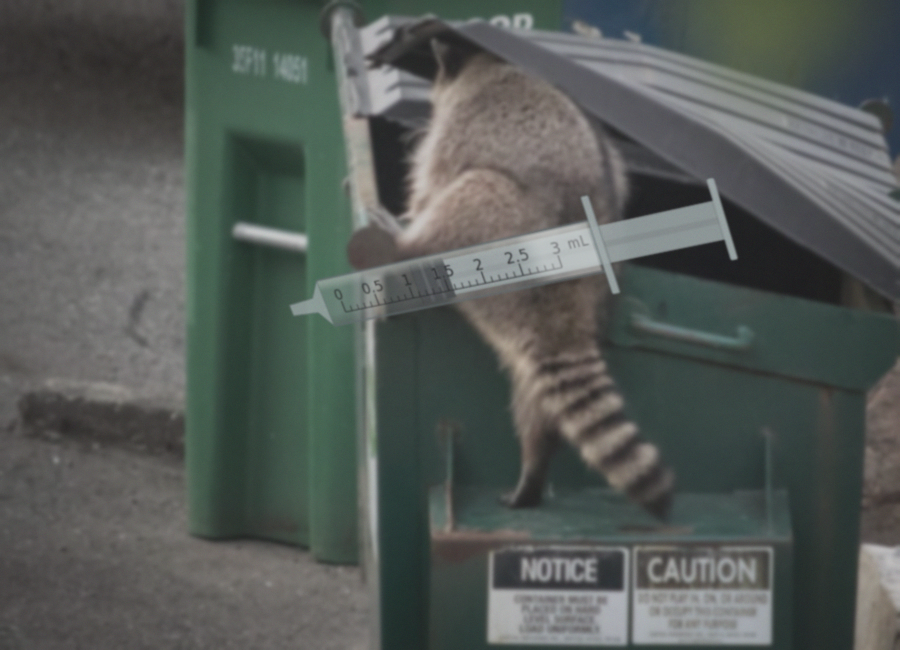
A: 1.1 mL
